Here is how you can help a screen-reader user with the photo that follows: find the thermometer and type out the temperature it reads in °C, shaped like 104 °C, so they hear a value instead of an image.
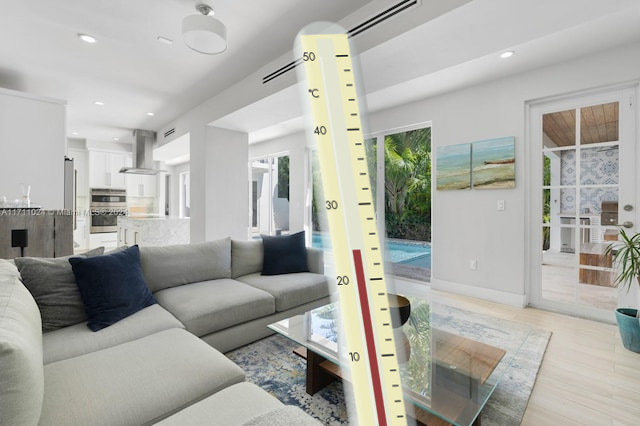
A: 24 °C
